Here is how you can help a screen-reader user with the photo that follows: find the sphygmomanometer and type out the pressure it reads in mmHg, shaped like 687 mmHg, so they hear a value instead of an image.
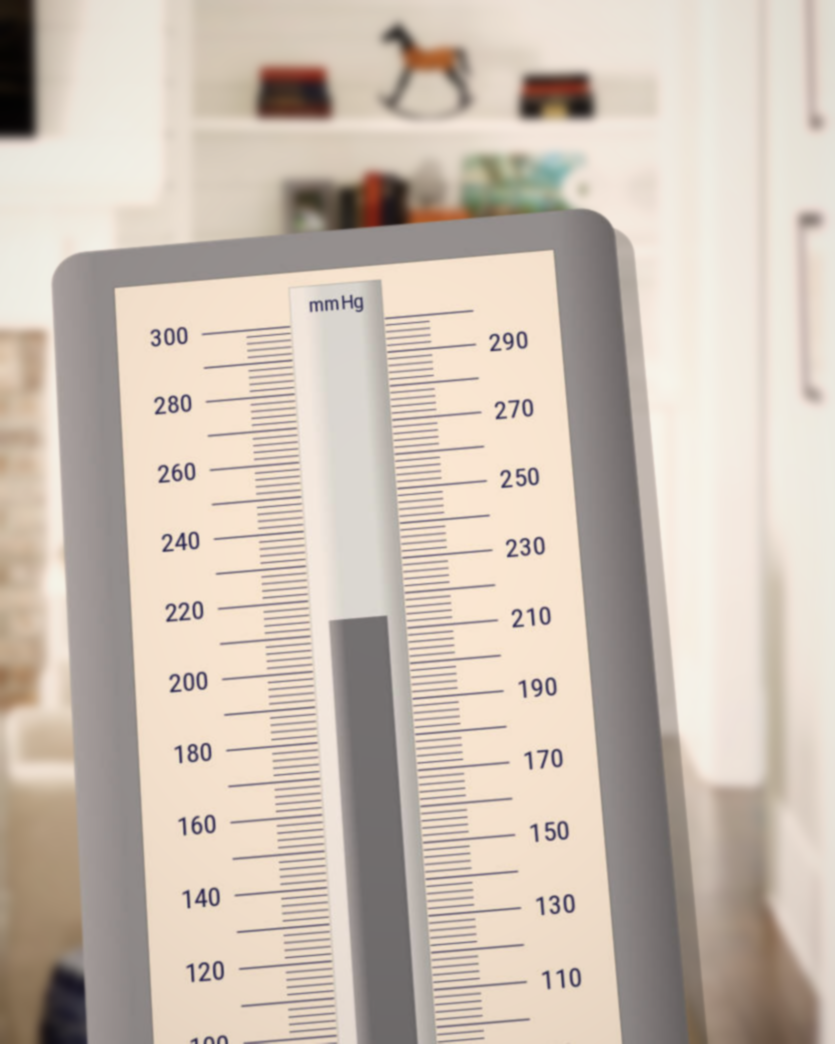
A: 214 mmHg
